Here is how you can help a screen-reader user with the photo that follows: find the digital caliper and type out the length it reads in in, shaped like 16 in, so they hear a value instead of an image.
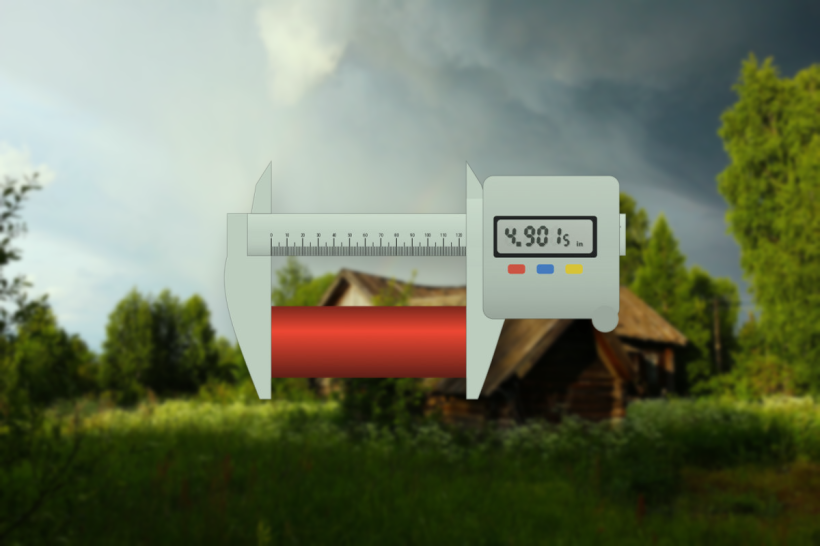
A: 4.9015 in
